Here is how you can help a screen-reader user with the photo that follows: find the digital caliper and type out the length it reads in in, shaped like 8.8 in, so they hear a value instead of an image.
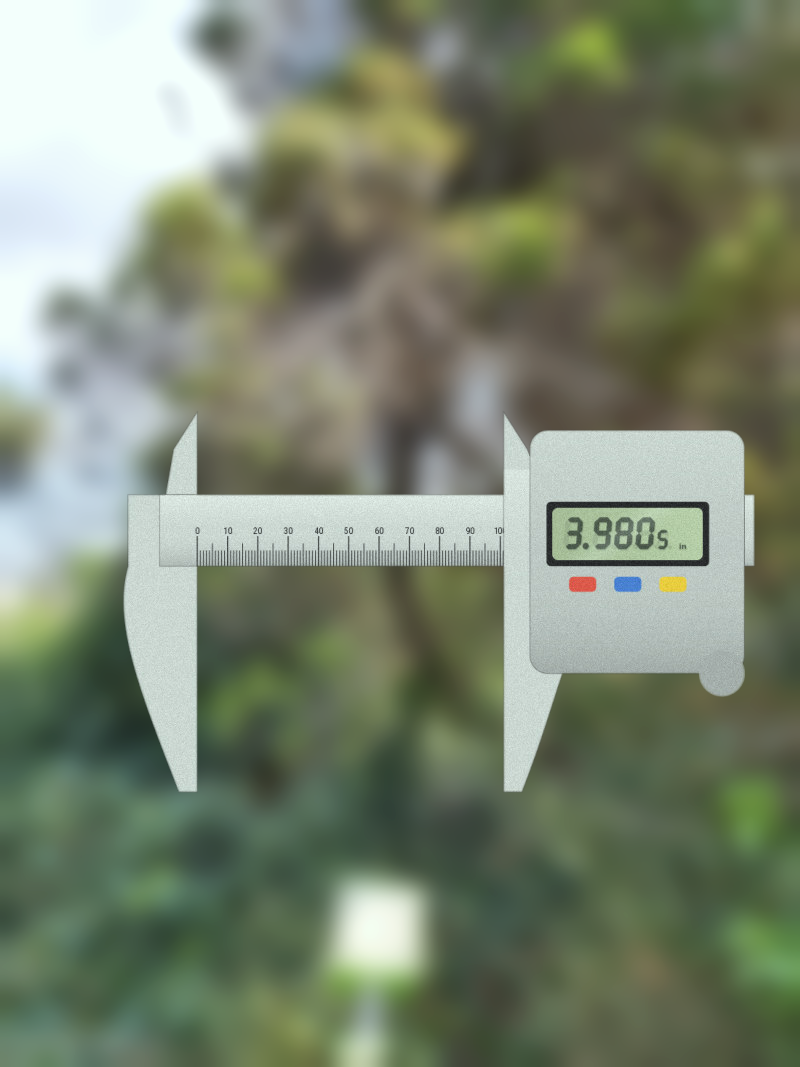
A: 3.9805 in
